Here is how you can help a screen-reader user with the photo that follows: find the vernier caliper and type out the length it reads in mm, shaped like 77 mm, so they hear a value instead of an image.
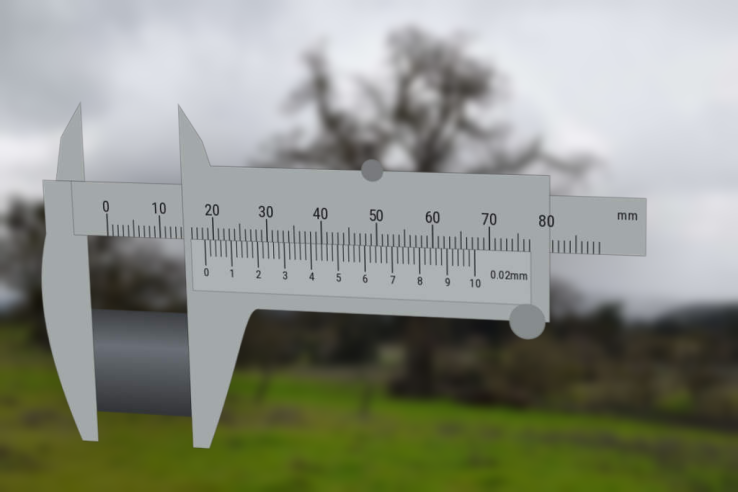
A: 18.4 mm
